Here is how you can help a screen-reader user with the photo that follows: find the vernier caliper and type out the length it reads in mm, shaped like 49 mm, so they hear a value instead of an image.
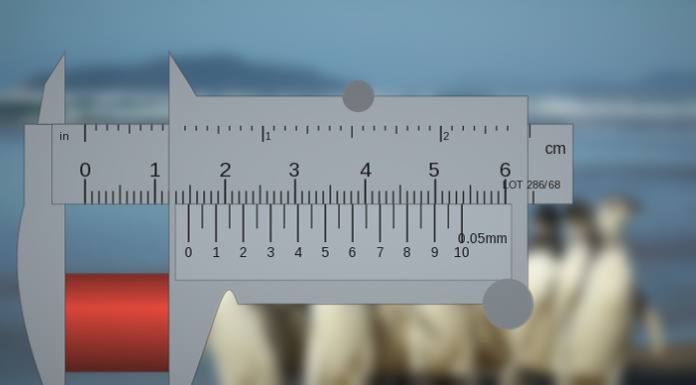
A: 14.8 mm
